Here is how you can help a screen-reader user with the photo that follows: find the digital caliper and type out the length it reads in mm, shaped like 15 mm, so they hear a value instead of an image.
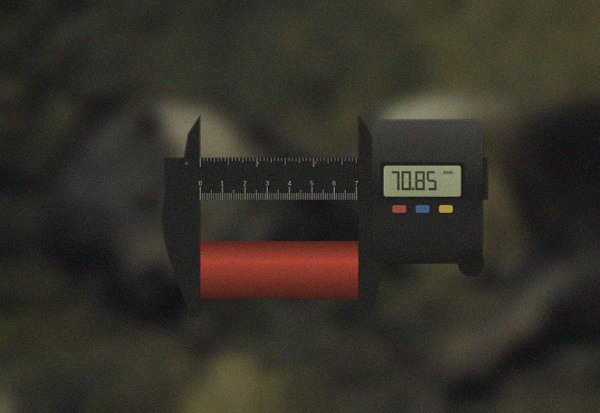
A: 70.85 mm
